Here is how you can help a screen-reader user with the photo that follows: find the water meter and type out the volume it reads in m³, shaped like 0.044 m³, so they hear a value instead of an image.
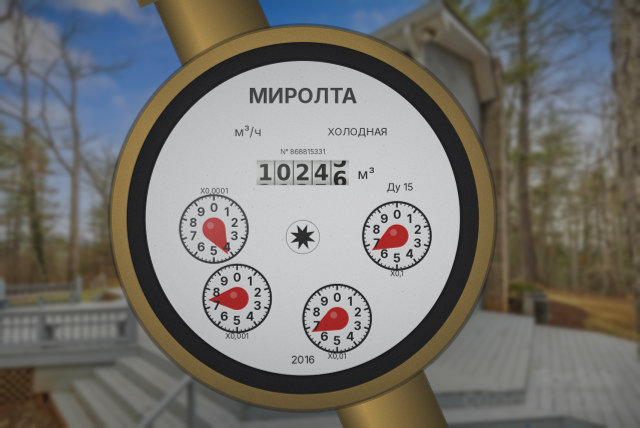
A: 10245.6674 m³
